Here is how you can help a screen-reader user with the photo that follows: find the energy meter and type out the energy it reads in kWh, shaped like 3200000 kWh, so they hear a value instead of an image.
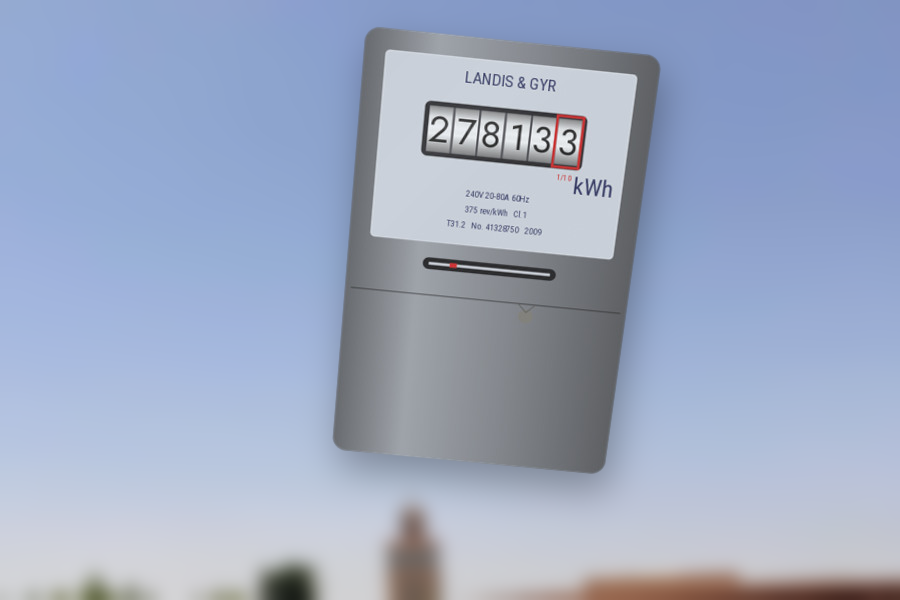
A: 27813.3 kWh
